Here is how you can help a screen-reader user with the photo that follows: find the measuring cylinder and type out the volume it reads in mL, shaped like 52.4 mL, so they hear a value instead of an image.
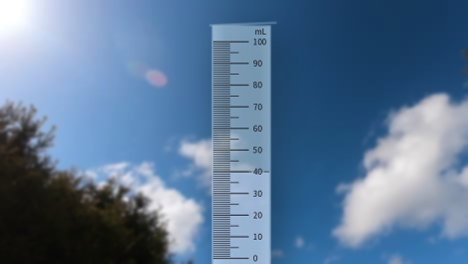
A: 40 mL
